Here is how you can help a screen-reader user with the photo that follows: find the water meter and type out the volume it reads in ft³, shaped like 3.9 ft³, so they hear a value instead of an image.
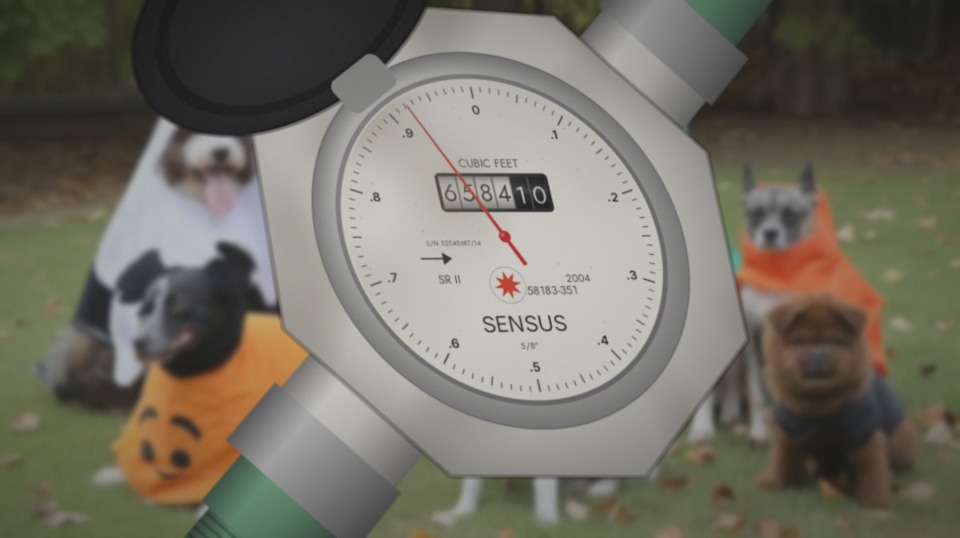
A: 658409.92 ft³
